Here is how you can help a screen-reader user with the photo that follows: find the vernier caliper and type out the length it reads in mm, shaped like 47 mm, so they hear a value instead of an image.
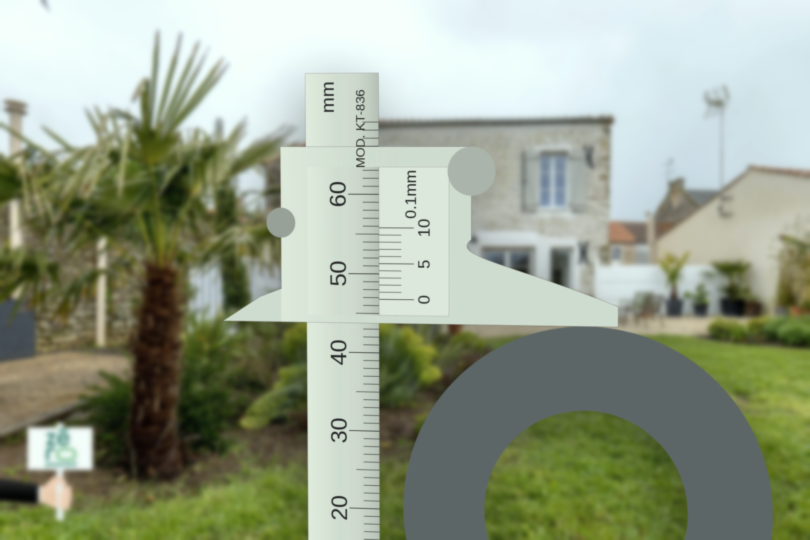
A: 46.8 mm
